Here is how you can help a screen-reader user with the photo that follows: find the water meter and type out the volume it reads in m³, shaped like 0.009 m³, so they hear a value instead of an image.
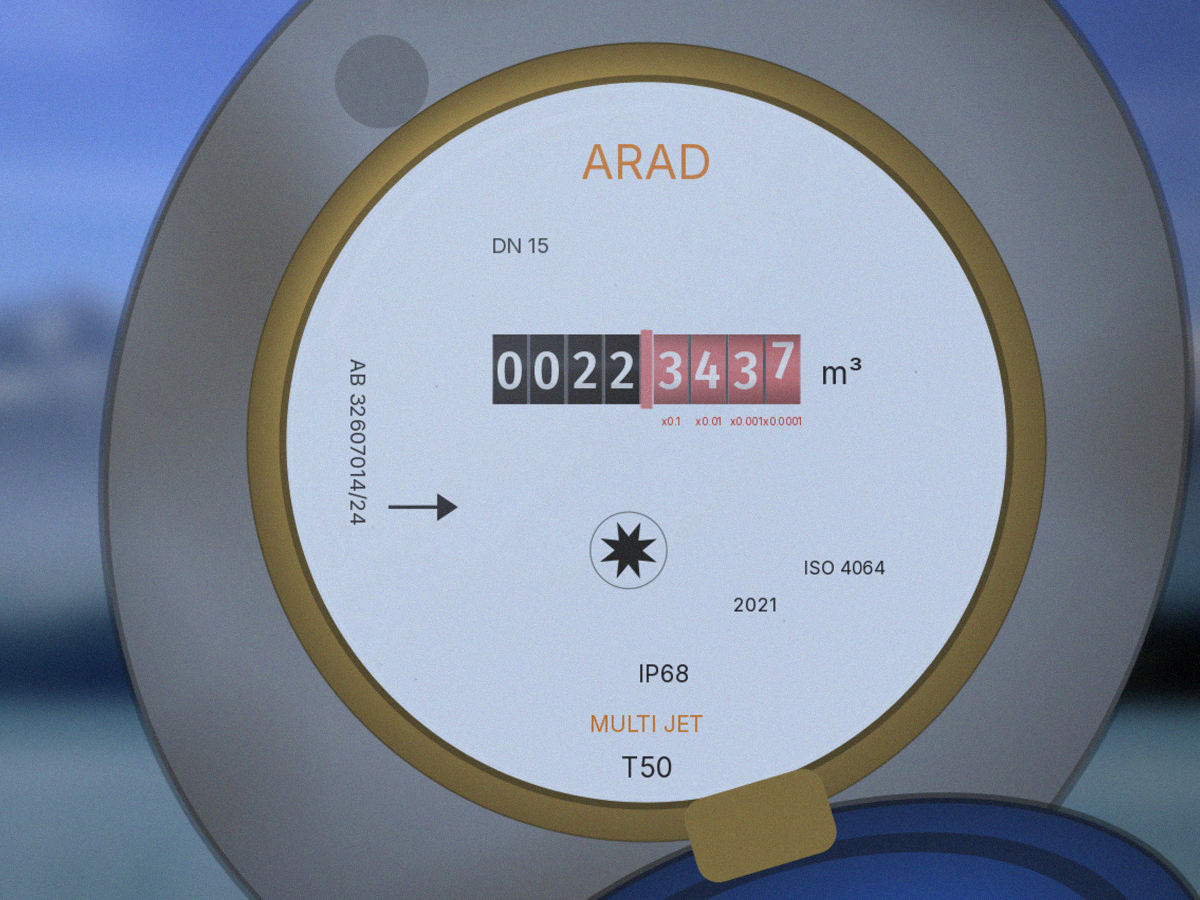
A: 22.3437 m³
